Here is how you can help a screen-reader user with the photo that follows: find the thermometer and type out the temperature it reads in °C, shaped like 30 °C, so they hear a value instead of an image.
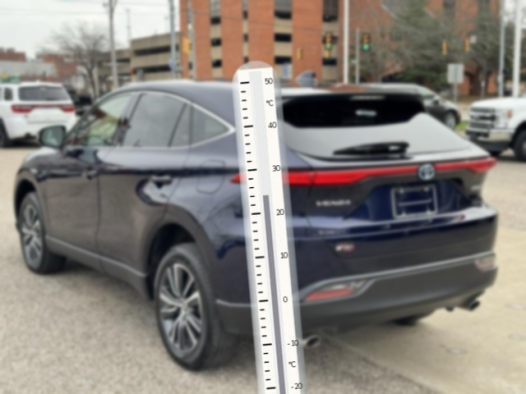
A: 24 °C
